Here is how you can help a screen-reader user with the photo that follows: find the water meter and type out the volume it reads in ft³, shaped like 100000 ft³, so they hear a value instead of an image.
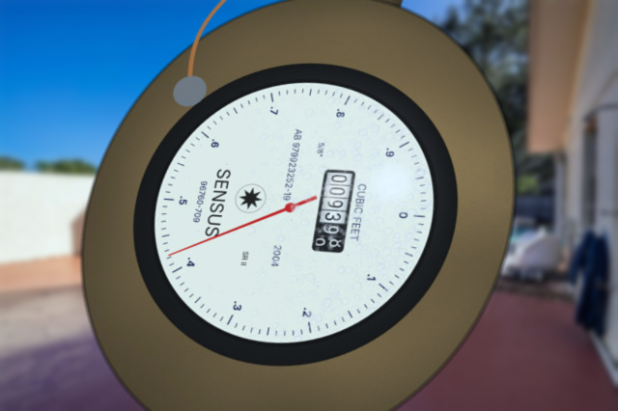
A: 9398.42 ft³
